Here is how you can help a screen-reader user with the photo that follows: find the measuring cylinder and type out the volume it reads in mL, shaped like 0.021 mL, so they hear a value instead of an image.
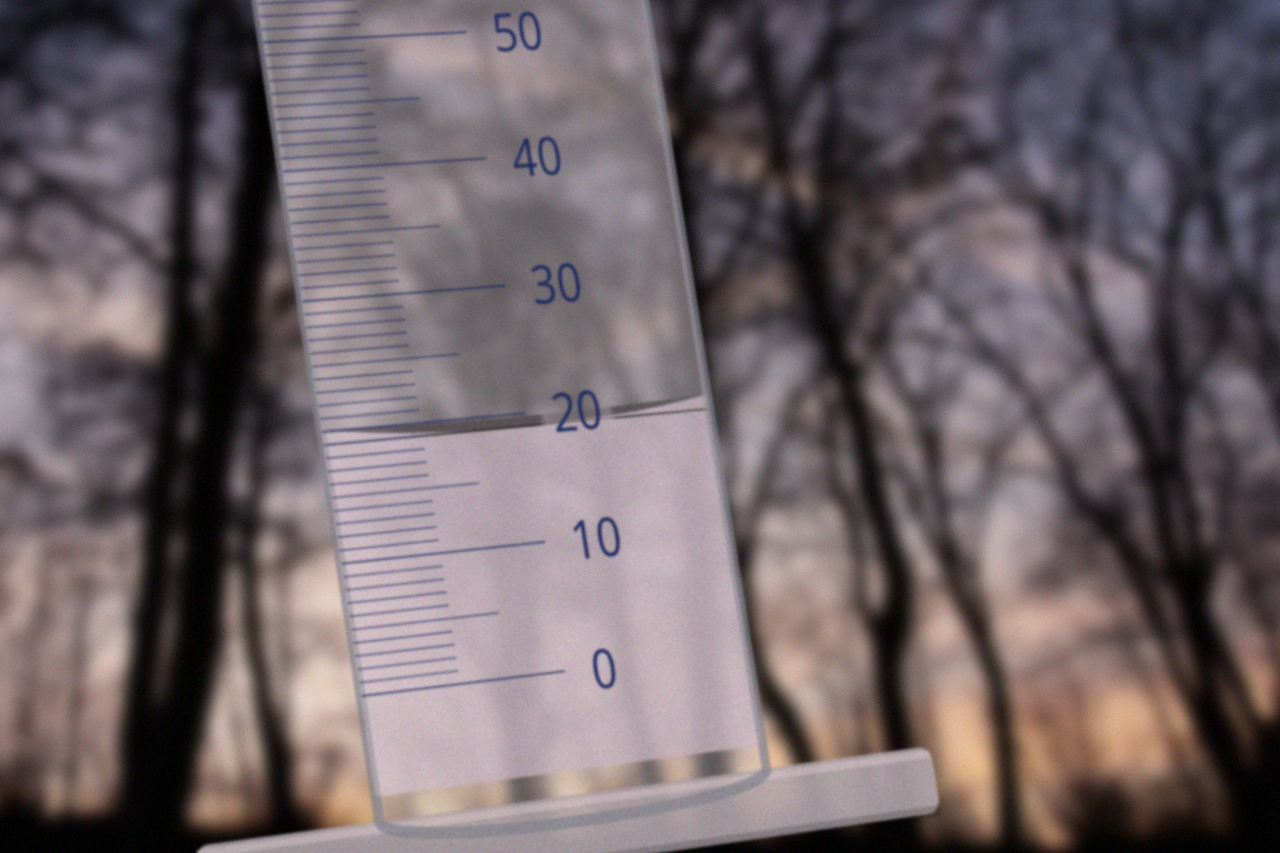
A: 19 mL
